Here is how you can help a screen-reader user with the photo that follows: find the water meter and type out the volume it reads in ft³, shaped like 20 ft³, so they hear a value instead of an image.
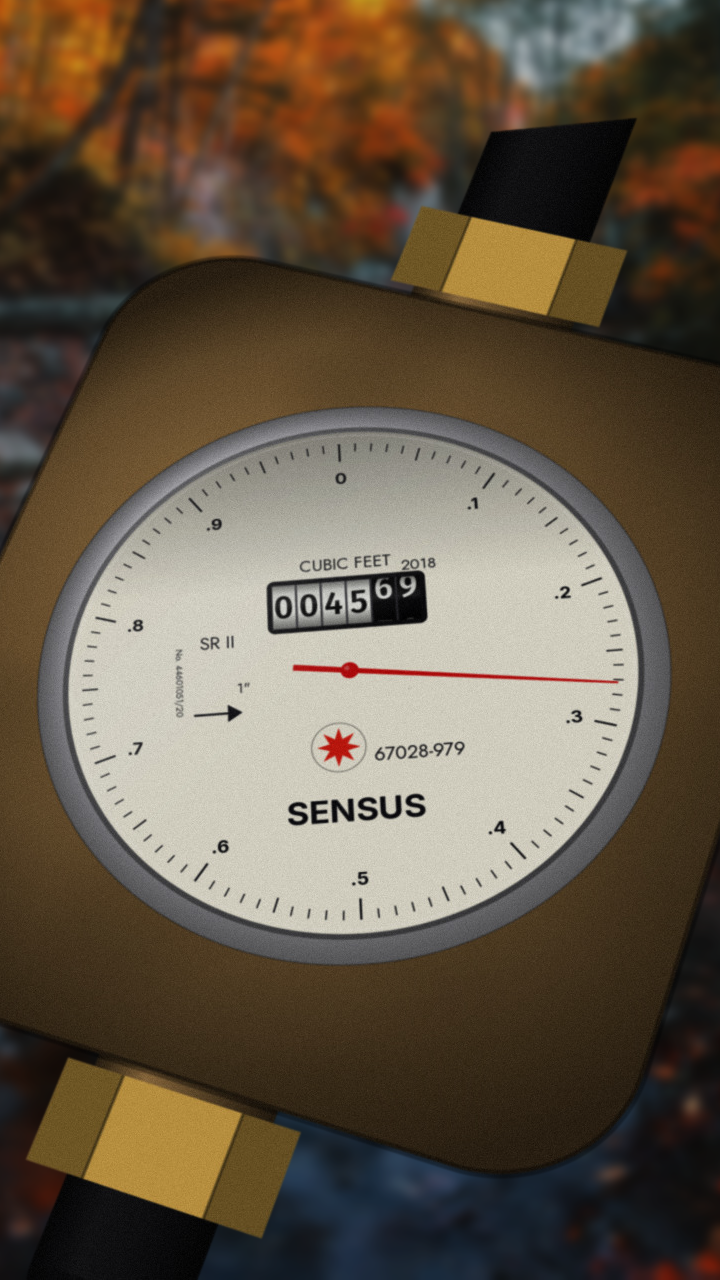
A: 4569.27 ft³
